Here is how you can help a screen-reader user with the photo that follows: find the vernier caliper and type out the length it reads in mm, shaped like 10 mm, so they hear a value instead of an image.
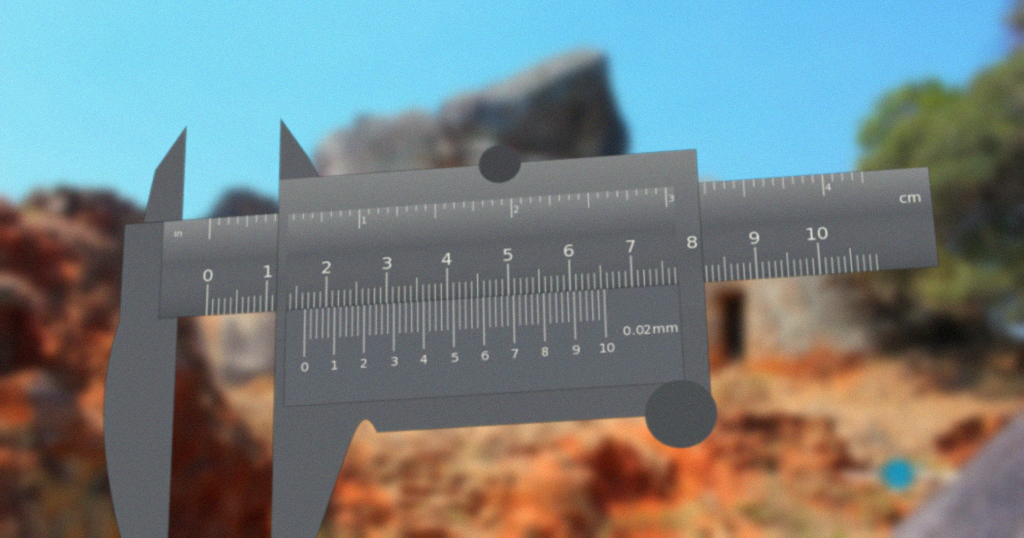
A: 16.5 mm
